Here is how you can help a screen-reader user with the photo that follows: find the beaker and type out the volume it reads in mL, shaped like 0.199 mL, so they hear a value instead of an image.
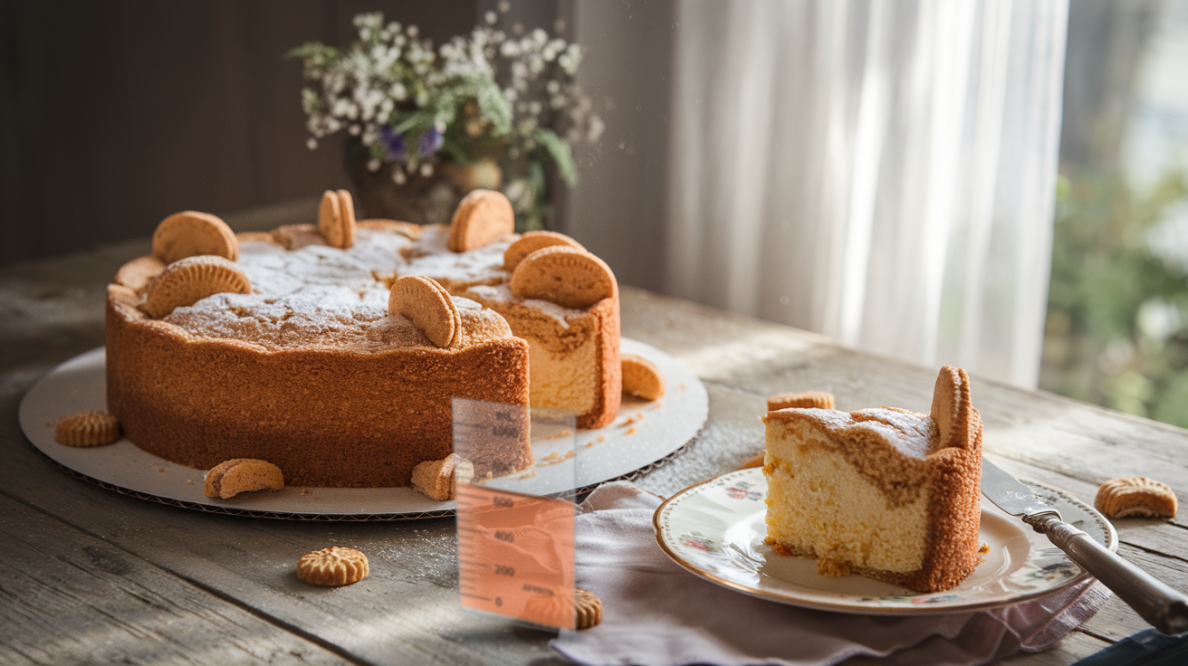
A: 650 mL
